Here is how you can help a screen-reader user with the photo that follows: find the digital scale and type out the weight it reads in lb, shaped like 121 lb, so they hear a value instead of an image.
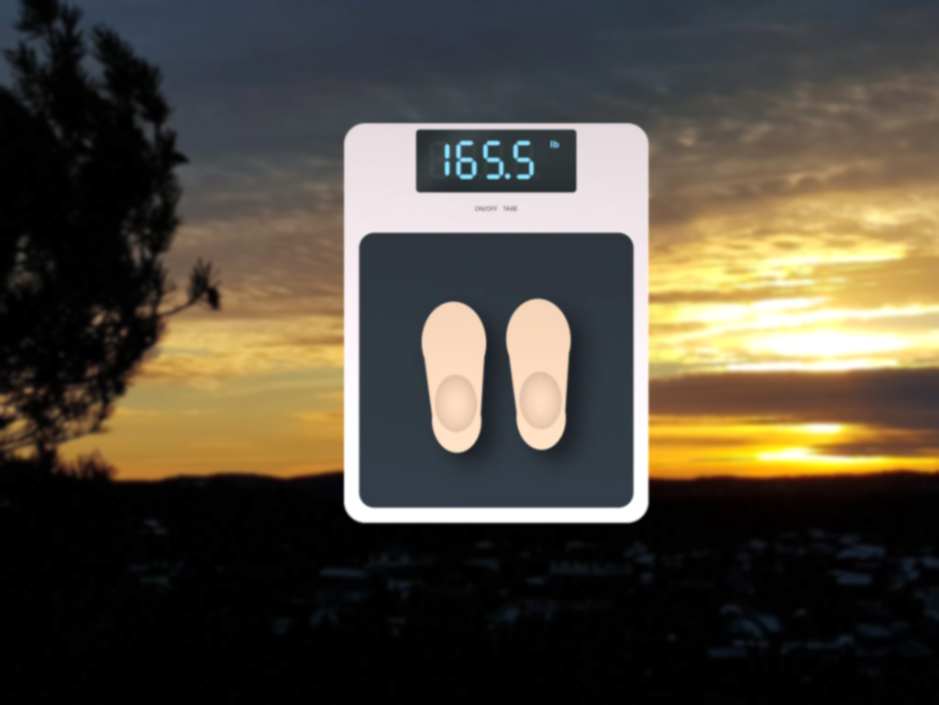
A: 165.5 lb
